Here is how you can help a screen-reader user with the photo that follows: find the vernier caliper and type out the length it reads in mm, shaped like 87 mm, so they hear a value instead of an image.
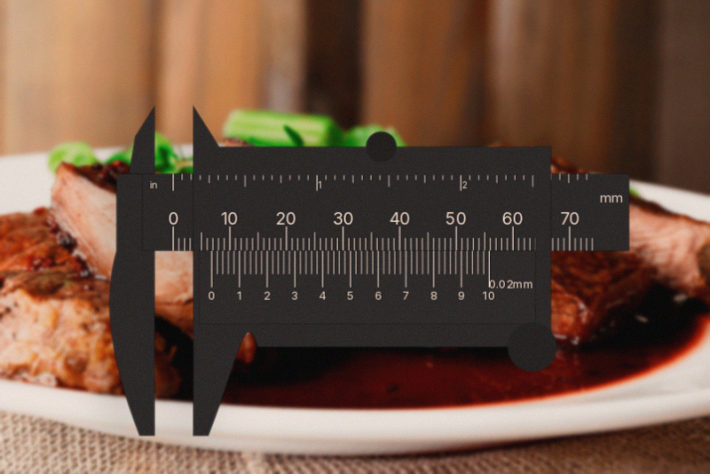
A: 6.8 mm
